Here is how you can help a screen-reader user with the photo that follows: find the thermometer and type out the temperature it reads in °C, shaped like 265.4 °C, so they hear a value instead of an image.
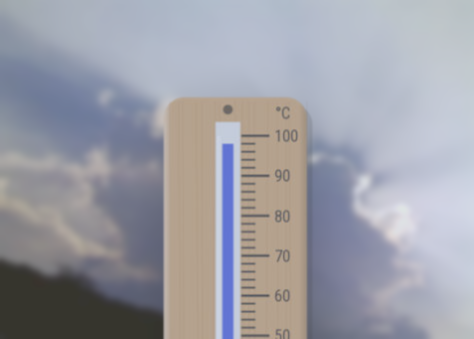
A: 98 °C
